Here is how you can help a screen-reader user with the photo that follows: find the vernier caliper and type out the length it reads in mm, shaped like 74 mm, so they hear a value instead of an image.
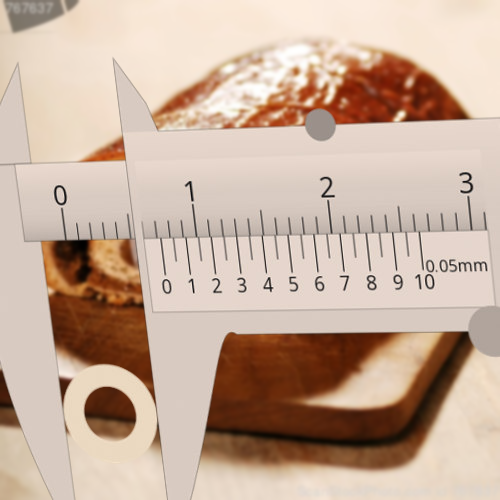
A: 7.3 mm
